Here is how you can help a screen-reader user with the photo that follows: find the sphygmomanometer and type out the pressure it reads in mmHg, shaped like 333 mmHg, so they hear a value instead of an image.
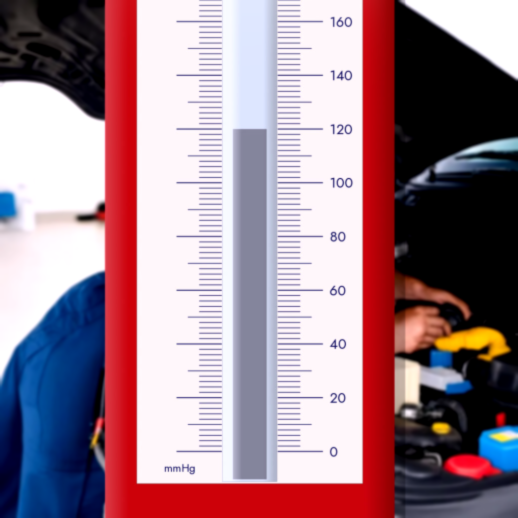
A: 120 mmHg
